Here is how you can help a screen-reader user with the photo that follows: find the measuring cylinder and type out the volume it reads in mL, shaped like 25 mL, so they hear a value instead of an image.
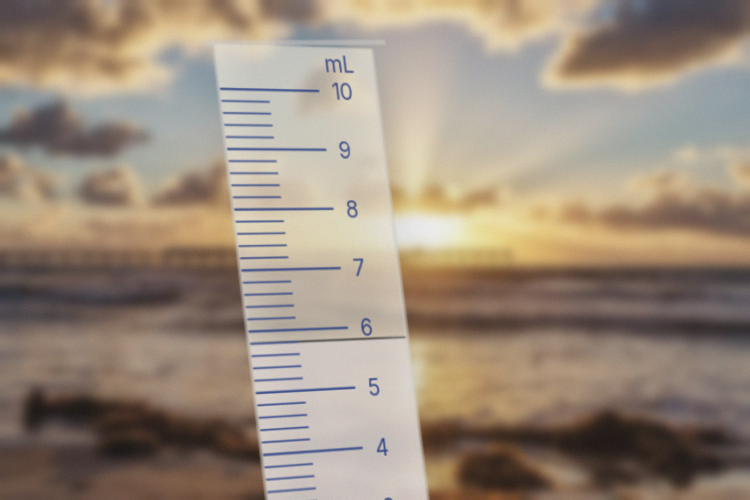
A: 5.8 mL
